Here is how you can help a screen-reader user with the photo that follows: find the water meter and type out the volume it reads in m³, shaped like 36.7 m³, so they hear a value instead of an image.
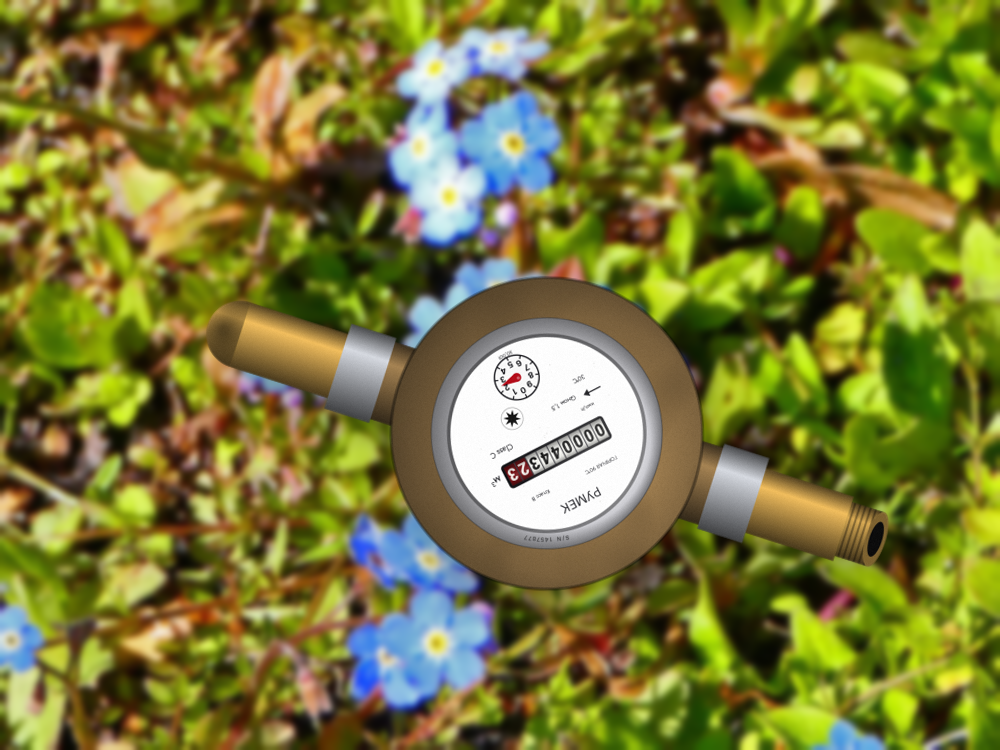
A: 443.232 m³
